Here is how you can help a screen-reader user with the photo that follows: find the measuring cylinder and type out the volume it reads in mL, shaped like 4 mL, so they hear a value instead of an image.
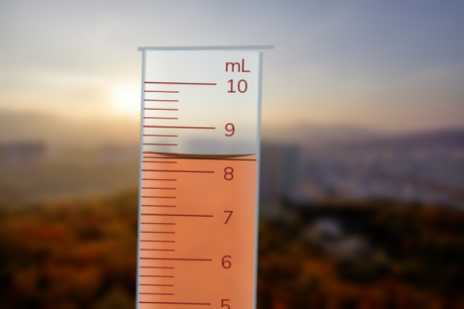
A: 8.3 mL
